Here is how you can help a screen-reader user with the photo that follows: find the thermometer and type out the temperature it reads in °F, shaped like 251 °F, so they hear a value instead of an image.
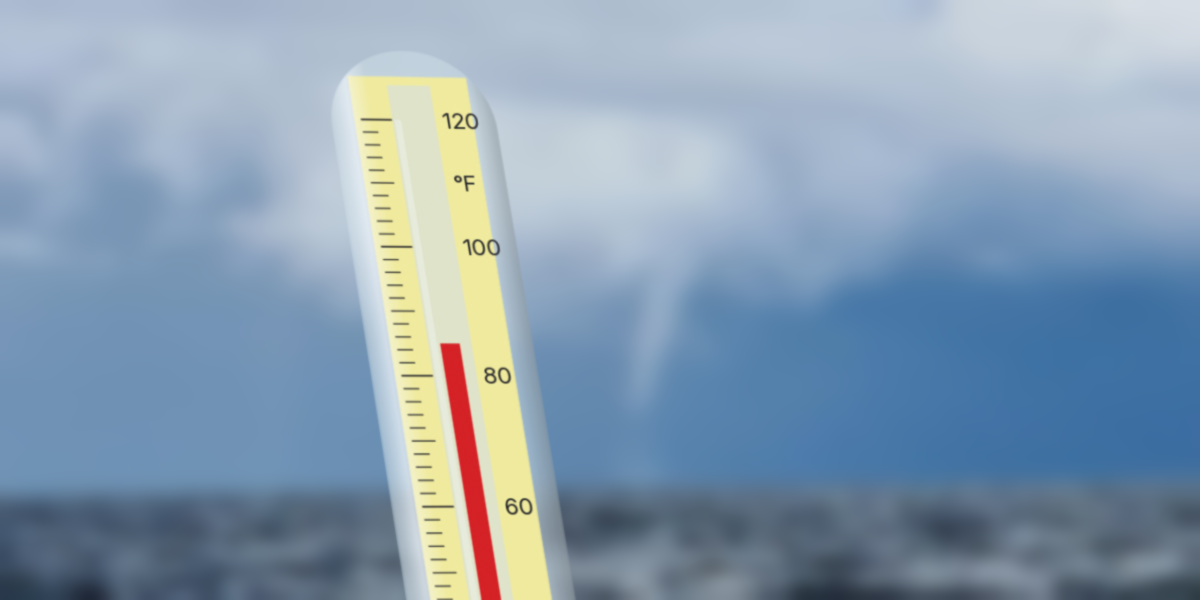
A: 85 °F
